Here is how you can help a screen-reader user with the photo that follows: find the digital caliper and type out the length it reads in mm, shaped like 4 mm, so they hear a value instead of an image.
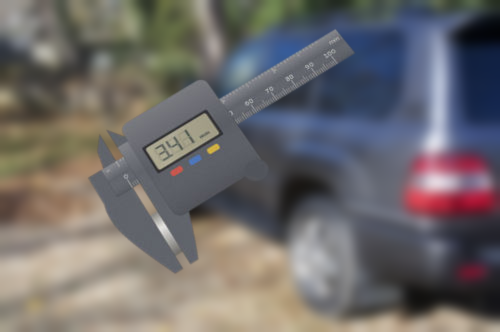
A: 3.41 mm
